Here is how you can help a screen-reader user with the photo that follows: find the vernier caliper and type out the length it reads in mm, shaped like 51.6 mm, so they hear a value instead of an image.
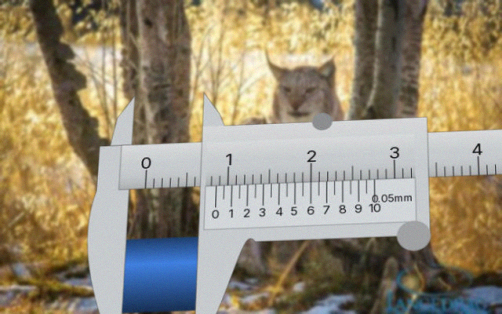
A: 8.6 mm
